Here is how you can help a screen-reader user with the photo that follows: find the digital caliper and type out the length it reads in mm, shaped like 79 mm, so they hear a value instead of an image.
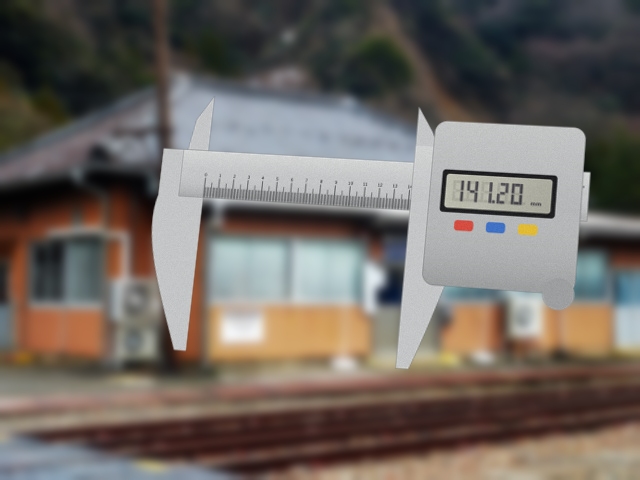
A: 141.20 mm
